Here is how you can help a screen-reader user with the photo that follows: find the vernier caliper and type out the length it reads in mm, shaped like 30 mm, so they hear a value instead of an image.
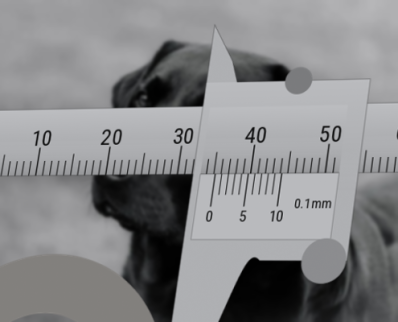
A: 35.2 mm
